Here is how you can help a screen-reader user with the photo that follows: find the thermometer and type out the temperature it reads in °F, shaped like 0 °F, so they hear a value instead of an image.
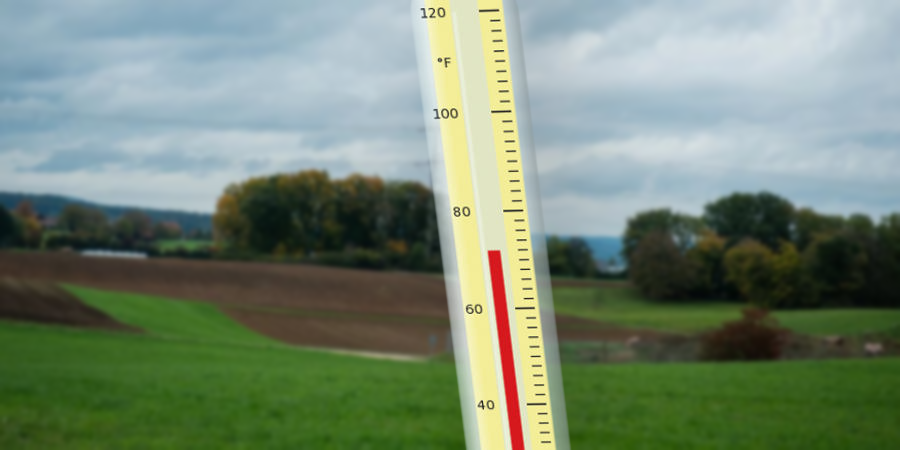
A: 72 °F
